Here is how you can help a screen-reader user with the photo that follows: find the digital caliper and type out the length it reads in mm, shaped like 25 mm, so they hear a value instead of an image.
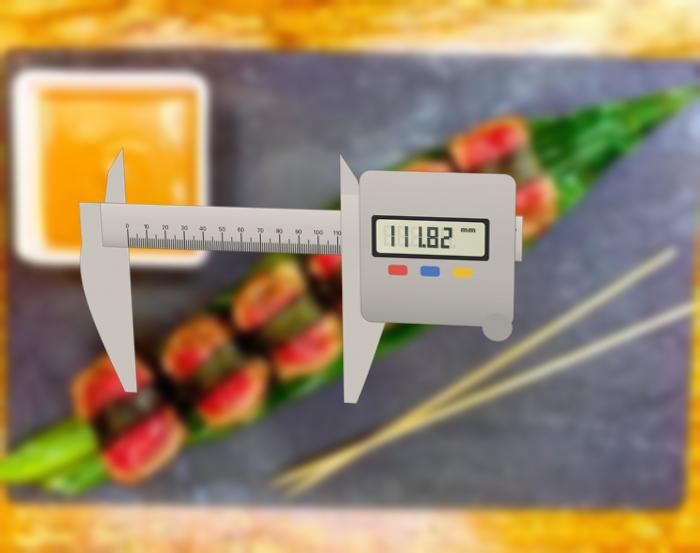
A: 111.82 mm
